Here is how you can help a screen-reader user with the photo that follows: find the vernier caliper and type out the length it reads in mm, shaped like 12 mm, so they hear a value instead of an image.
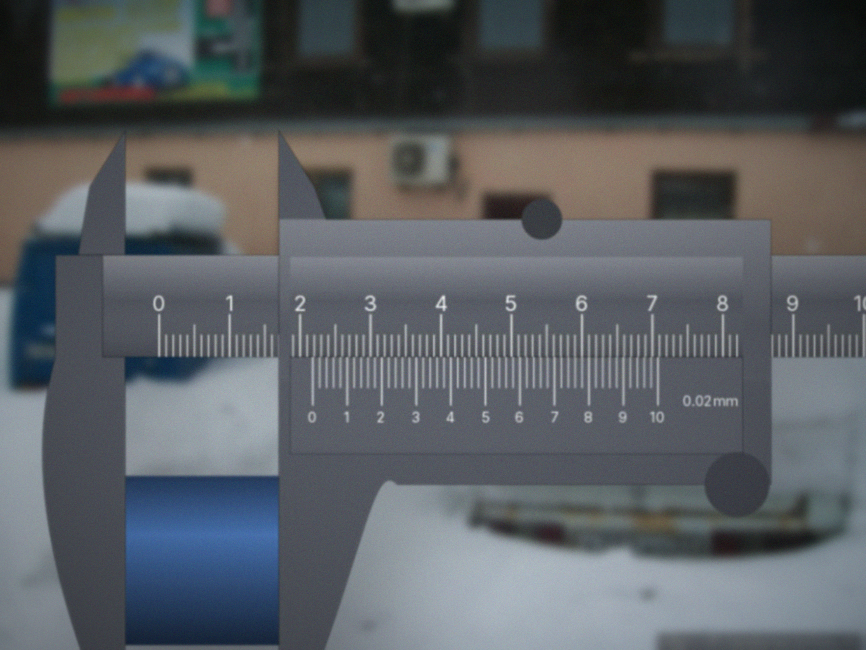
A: 21.8 mm
